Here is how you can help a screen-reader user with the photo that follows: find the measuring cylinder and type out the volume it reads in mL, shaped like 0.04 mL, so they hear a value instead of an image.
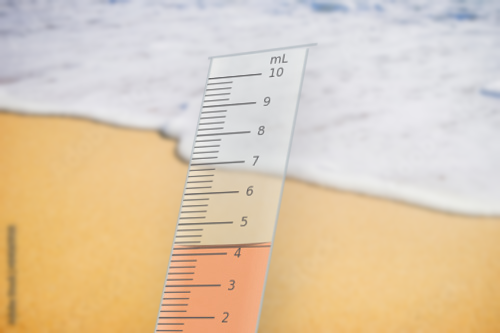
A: 4.2 mL
